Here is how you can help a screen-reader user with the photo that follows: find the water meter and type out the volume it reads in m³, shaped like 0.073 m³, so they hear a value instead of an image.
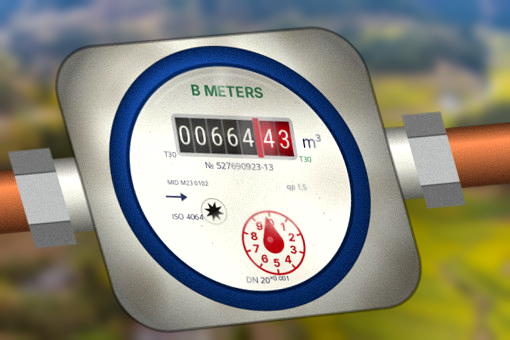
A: 664.429 m³
